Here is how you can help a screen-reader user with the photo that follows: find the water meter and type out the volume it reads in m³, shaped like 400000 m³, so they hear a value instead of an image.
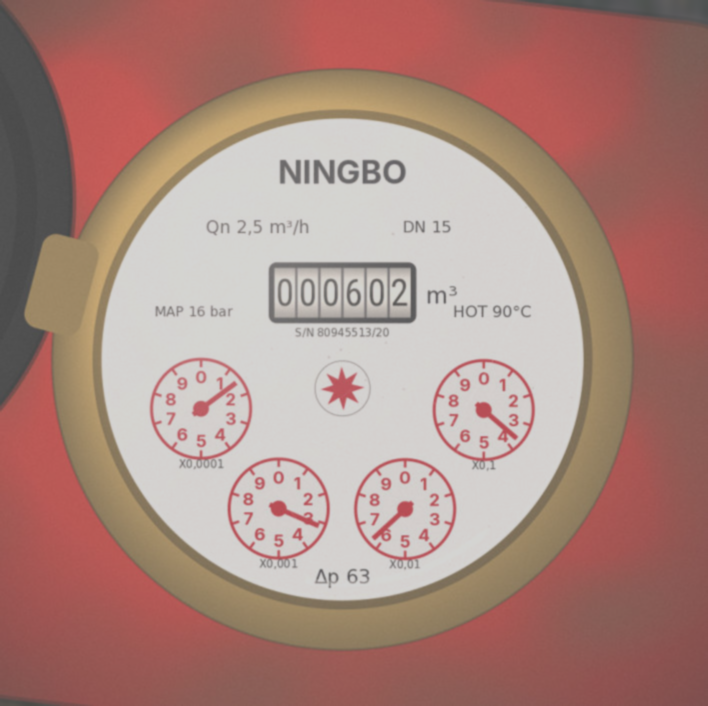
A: 602.3631 m³
